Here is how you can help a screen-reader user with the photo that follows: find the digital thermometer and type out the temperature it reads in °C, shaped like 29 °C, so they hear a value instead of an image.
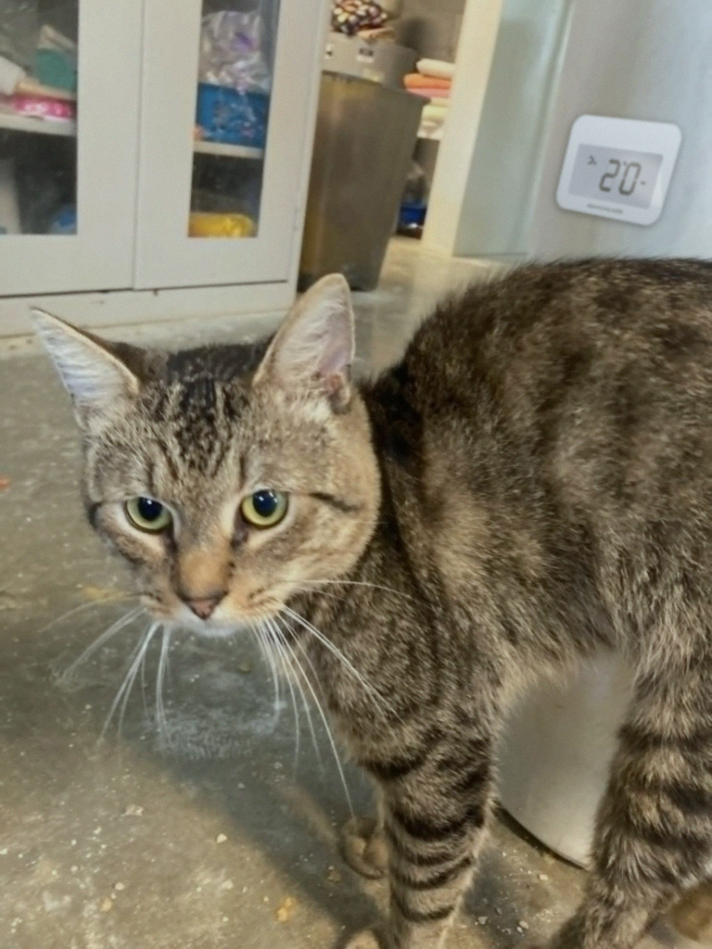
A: -0.2 °C
